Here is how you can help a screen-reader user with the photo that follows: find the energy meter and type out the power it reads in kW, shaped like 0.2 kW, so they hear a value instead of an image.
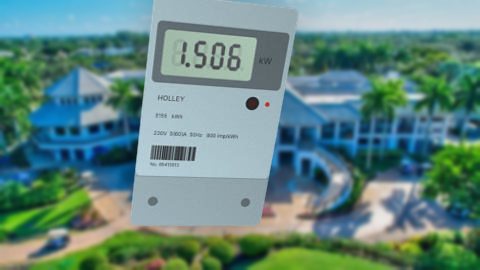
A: 1.506 kW
